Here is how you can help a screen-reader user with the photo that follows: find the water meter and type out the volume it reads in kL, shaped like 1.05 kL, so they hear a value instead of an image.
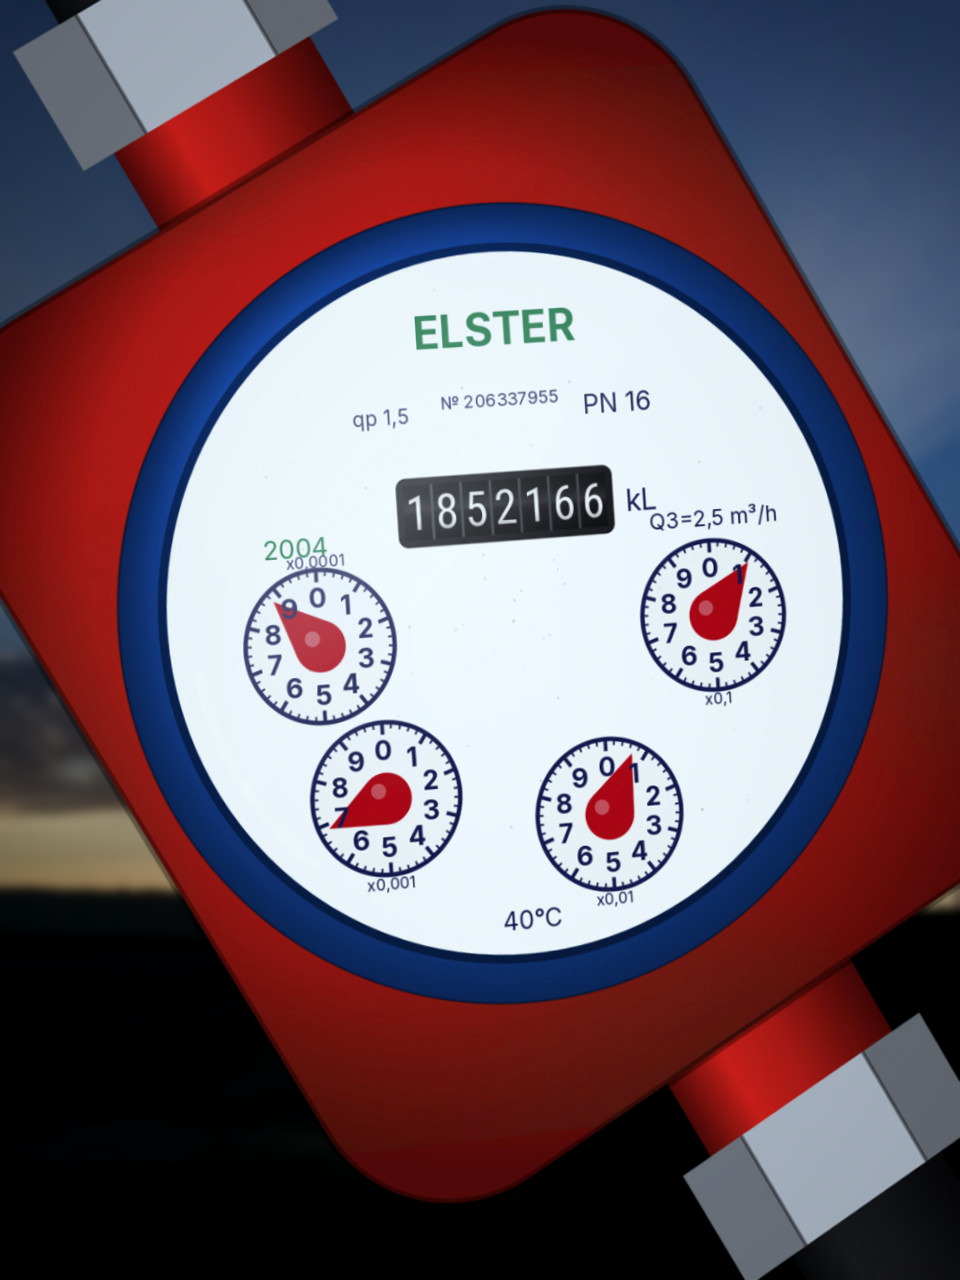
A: 1852166.1068 kL
